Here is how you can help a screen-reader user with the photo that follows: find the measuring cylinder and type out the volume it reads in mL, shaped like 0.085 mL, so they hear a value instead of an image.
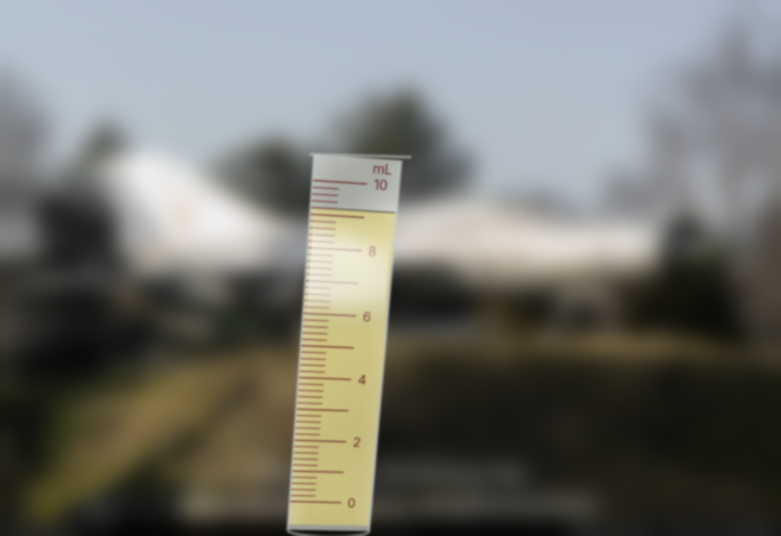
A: 9.2 mL
